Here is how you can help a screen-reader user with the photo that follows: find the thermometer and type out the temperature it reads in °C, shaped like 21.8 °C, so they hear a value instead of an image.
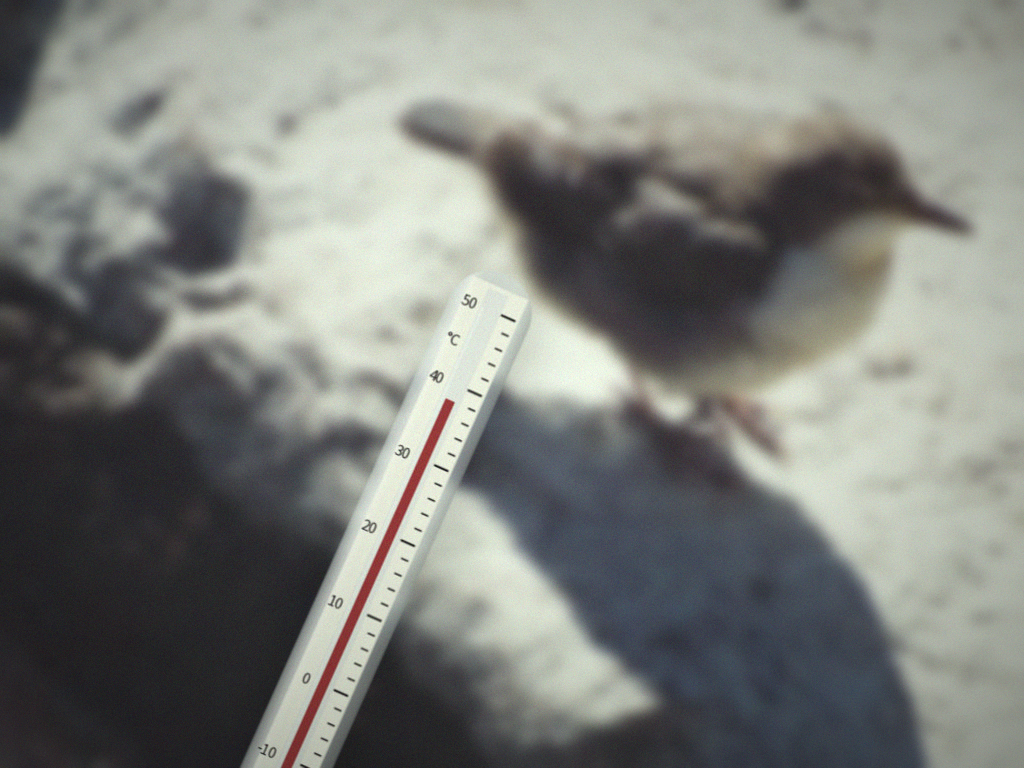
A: 38 °C
